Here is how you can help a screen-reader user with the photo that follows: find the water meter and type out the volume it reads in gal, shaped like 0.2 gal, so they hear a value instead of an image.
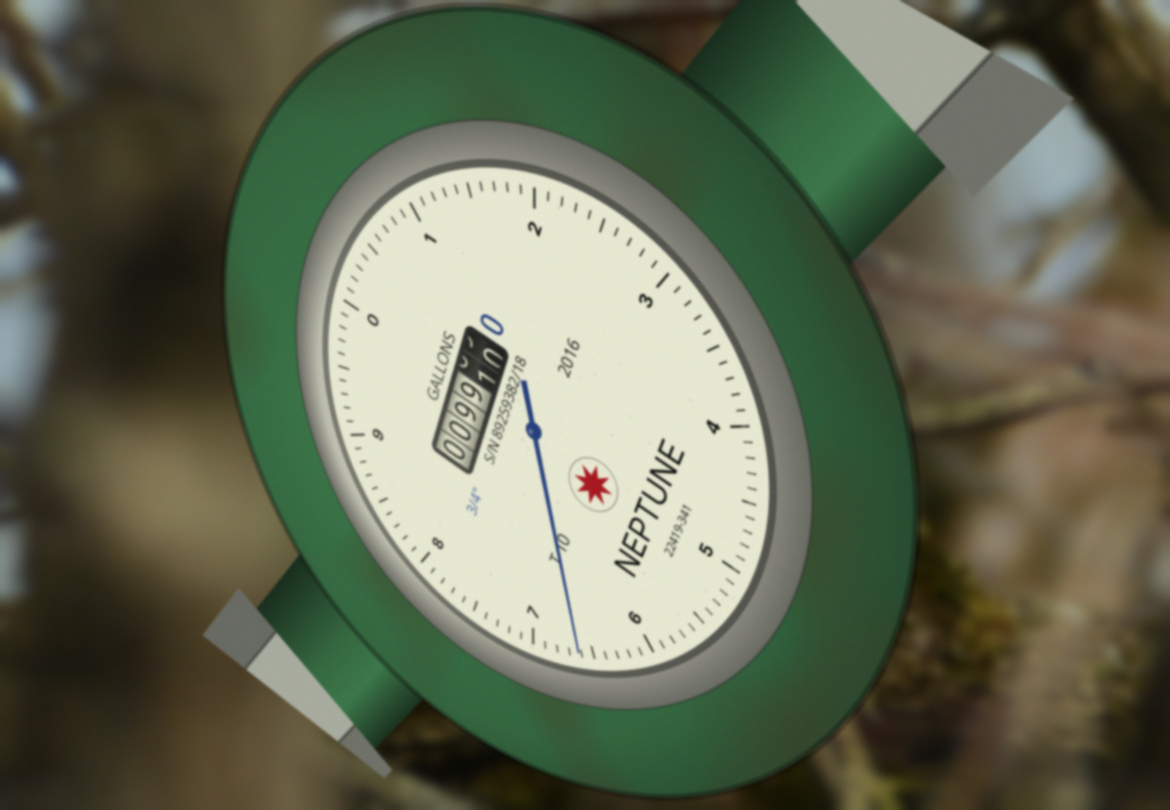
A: 99096.6 gal
